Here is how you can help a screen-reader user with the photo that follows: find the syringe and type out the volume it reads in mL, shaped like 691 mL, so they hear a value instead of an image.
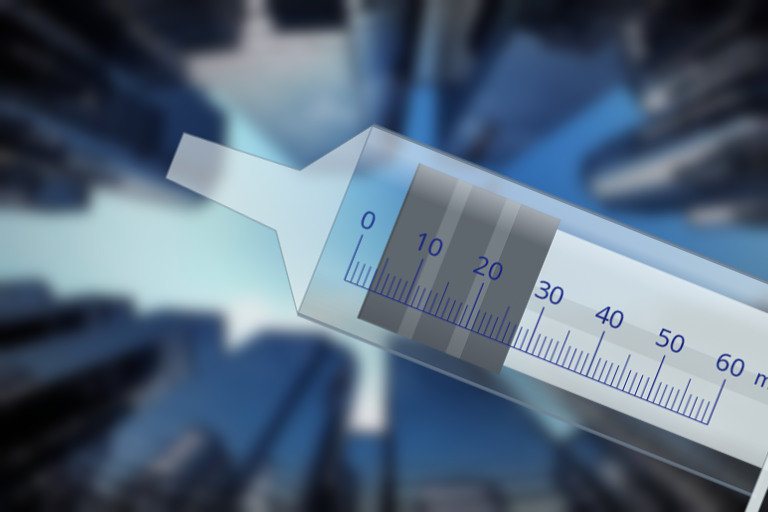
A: 4 mL
